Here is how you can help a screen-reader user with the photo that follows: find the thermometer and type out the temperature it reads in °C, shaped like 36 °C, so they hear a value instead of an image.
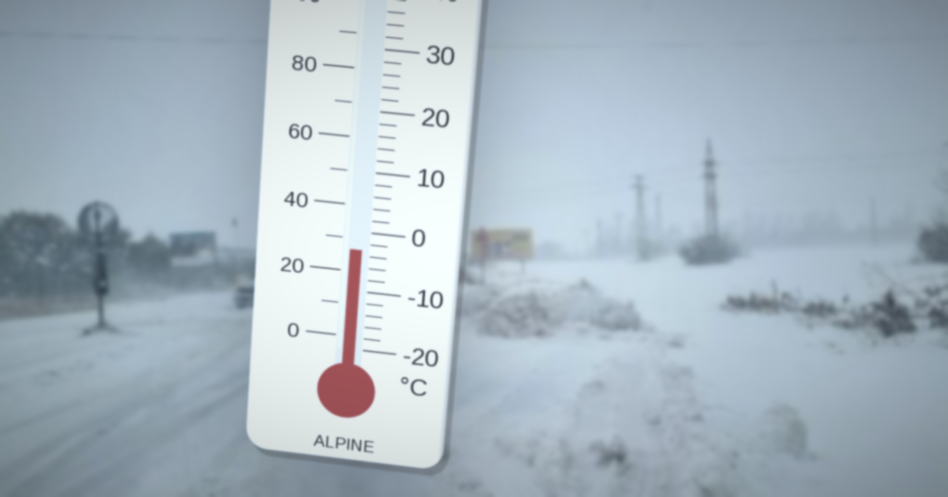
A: -3 °C
